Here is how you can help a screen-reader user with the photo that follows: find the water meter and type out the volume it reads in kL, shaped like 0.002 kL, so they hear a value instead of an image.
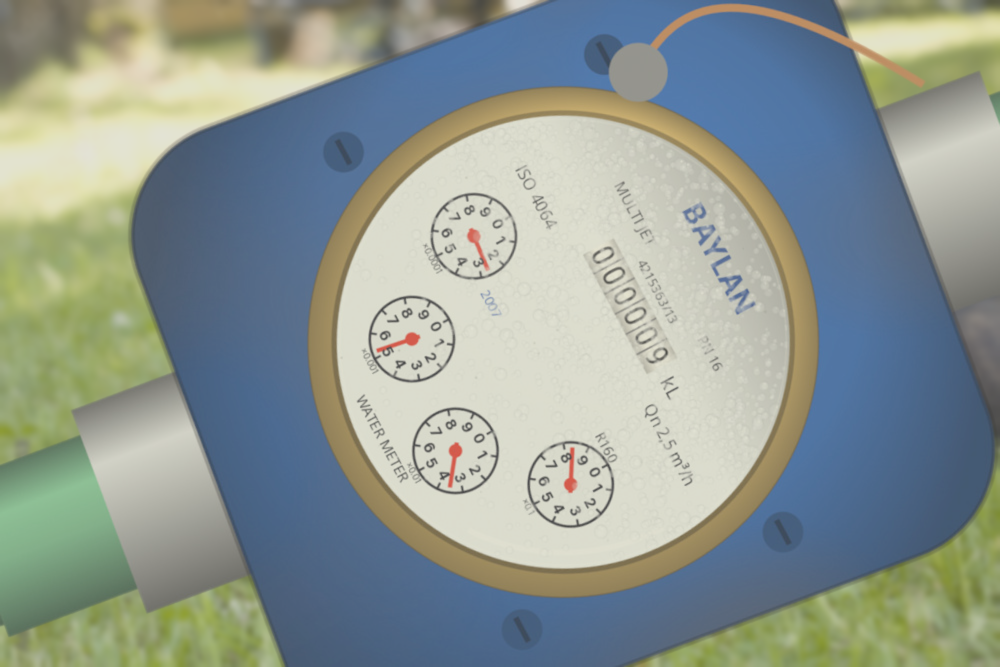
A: 9.8352 kL
